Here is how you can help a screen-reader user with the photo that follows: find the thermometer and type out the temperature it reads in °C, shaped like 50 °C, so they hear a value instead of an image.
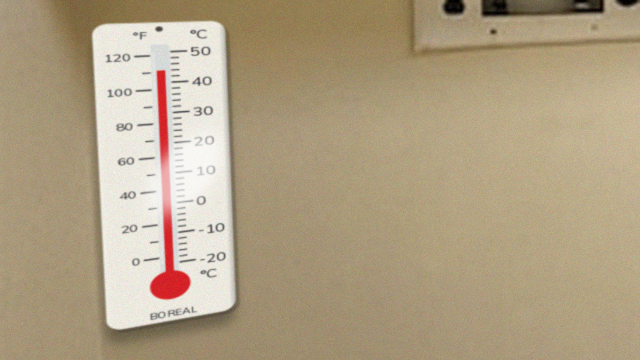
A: 44 °C
